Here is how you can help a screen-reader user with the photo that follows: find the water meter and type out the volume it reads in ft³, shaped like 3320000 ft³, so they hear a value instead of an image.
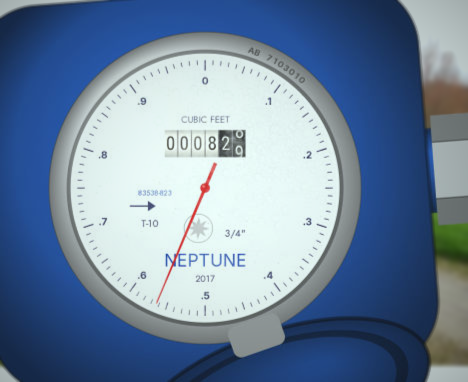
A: 828.56 ft³
